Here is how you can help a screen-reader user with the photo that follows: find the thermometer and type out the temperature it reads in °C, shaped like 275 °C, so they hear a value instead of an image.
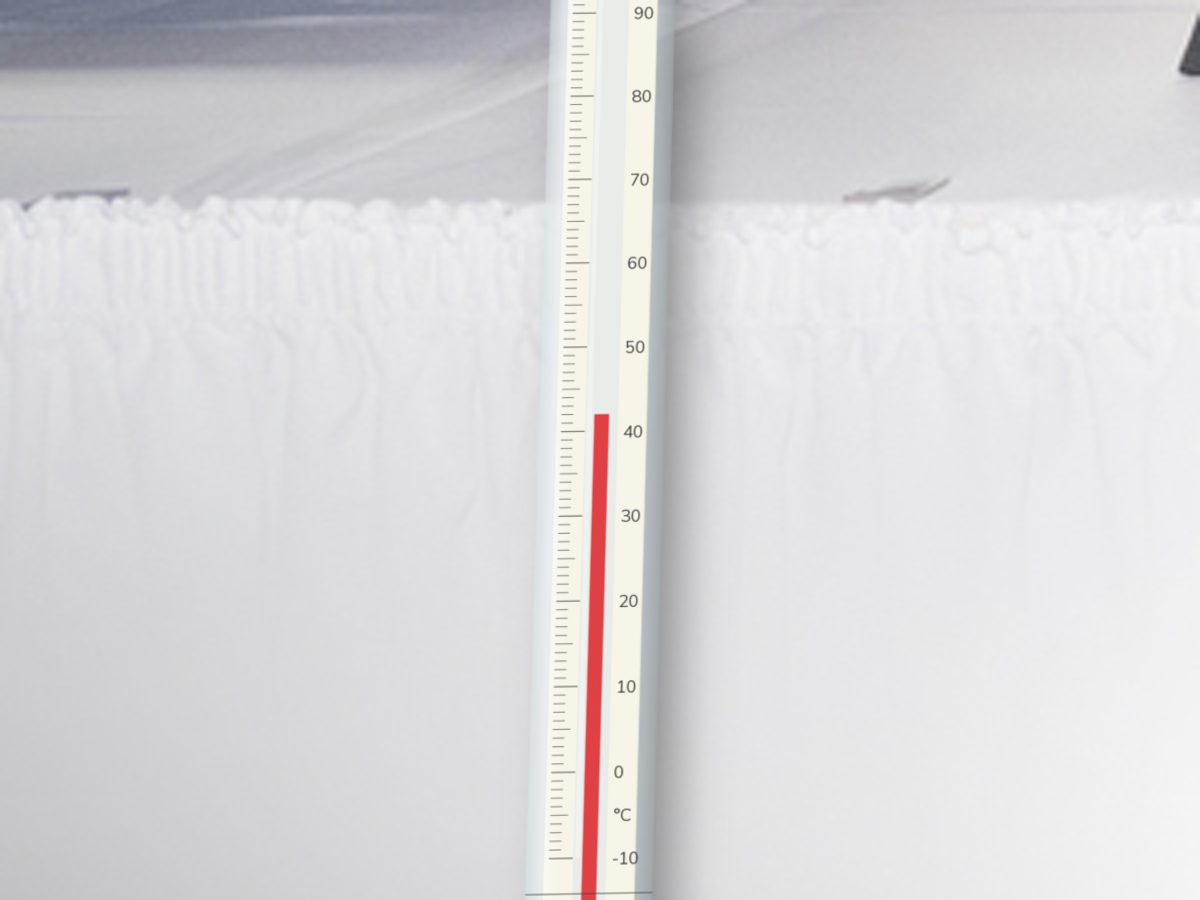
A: 42 °C
